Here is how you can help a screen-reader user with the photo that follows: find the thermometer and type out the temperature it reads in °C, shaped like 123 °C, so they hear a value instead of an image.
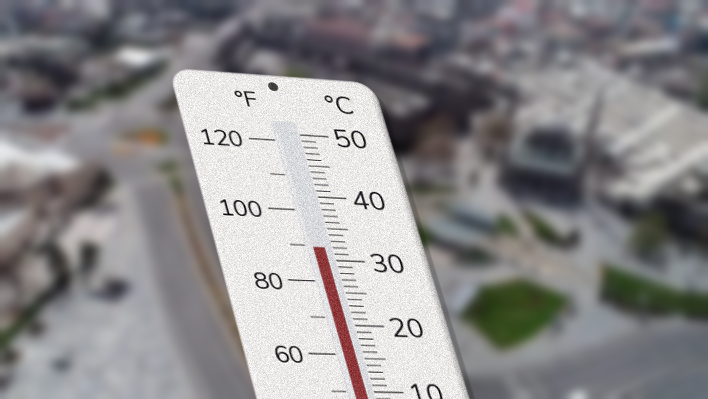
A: 32 °C
